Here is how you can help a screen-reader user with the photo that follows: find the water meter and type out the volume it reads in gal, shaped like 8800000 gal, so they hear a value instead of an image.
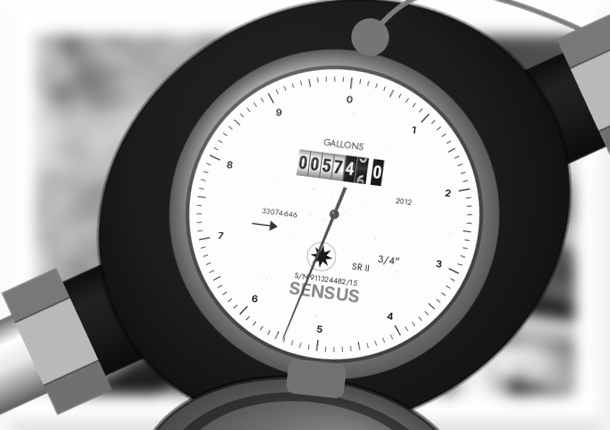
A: 57455.4 gal
